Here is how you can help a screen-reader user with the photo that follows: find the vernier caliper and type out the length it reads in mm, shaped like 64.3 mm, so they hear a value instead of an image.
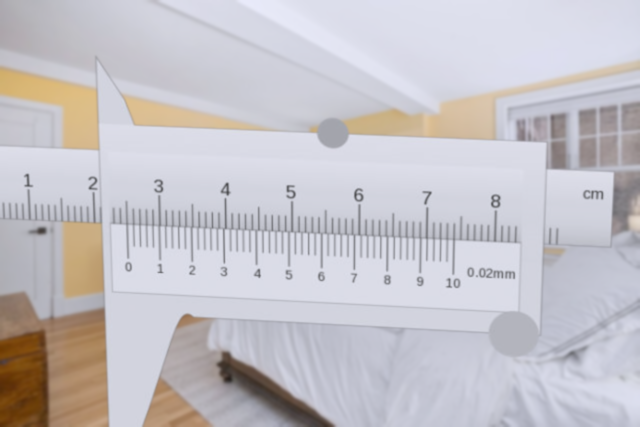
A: 25.0 mm
